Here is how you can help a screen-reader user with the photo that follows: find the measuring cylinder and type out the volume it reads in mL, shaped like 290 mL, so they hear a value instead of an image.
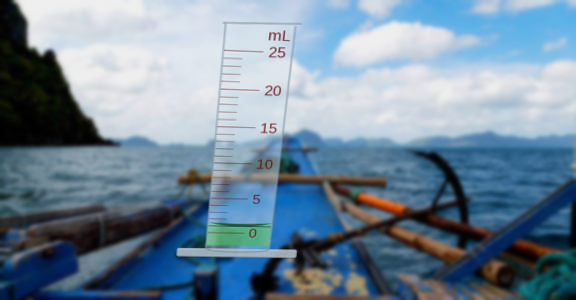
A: 1 mL
